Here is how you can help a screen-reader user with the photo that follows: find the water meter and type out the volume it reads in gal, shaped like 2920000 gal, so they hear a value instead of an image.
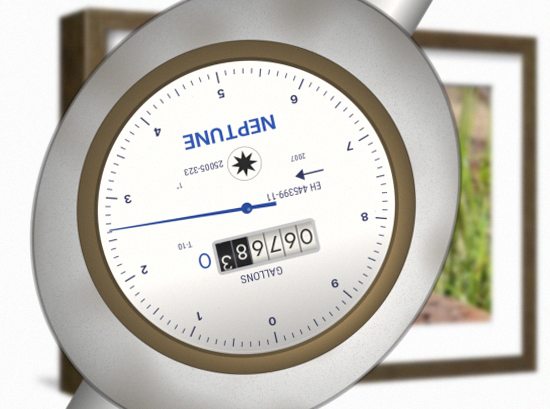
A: 676832.6 gal
